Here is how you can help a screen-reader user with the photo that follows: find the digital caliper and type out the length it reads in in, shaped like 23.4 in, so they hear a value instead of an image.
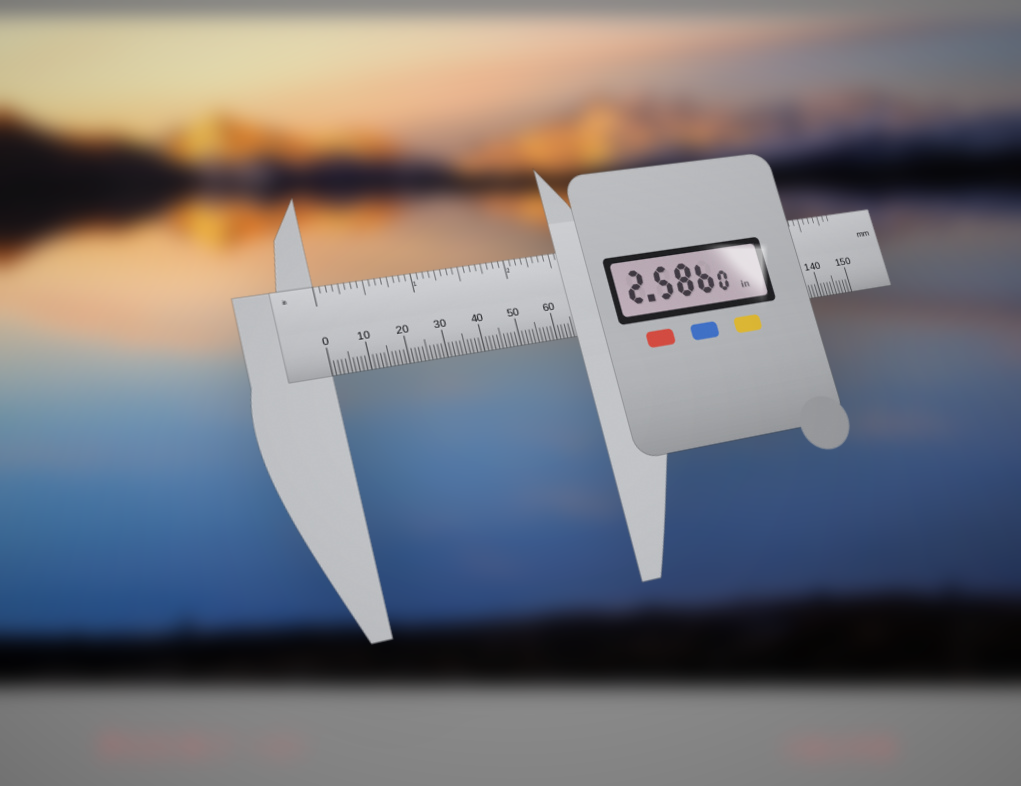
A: 2.5860 in
